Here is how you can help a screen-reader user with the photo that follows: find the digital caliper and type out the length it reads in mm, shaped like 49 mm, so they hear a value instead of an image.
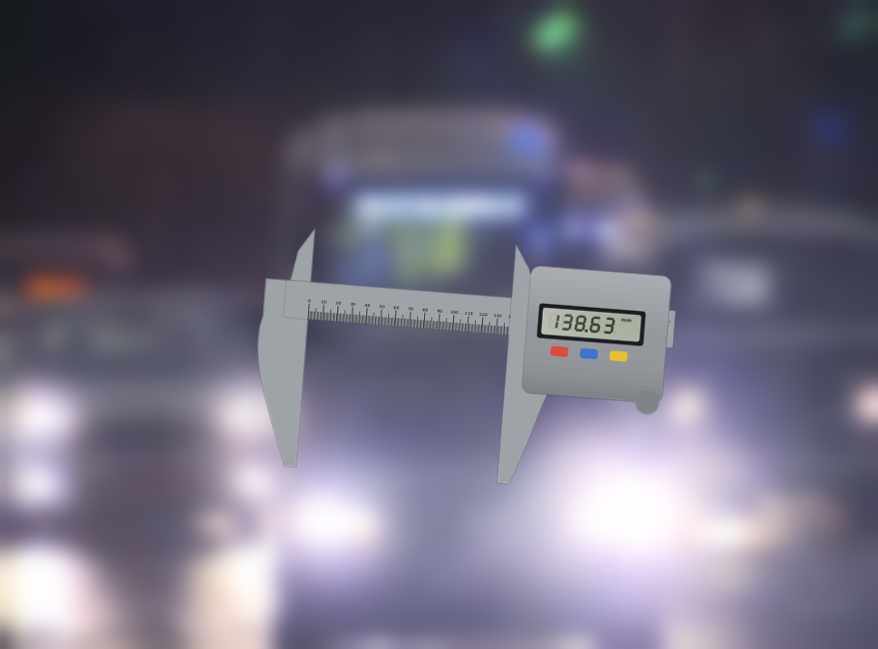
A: 138.63 mm
